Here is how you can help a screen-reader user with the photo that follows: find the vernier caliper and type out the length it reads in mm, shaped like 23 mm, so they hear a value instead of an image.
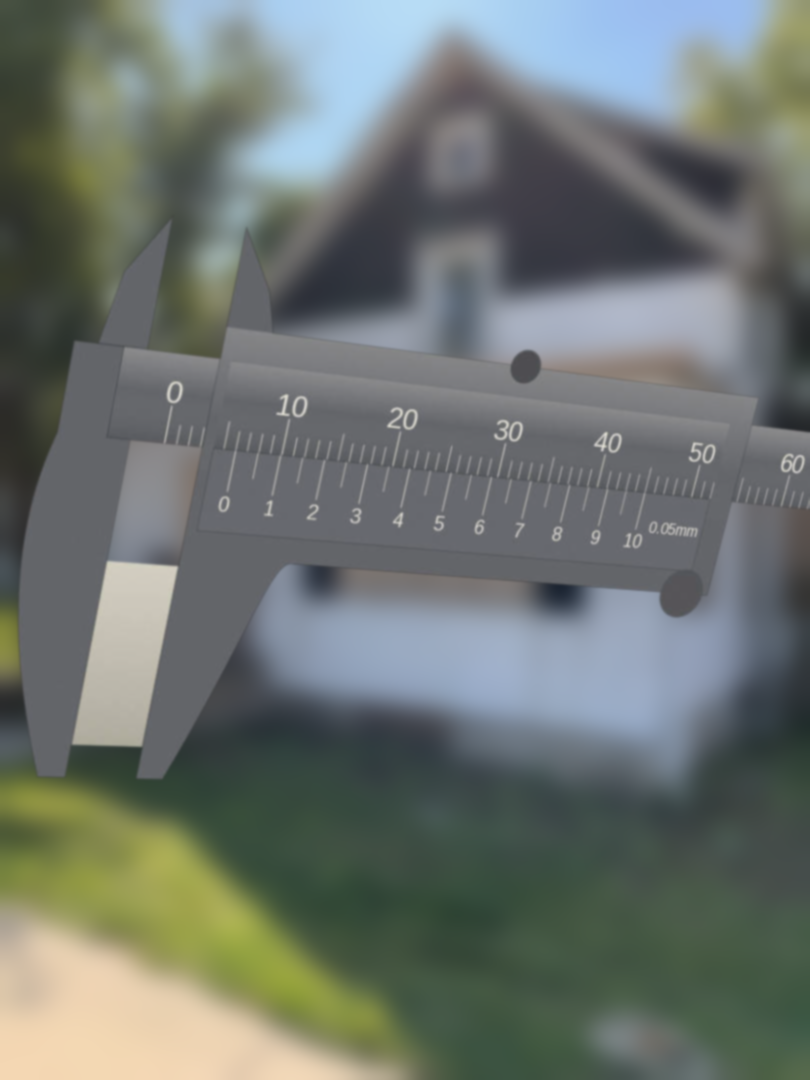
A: 6.0 mm
